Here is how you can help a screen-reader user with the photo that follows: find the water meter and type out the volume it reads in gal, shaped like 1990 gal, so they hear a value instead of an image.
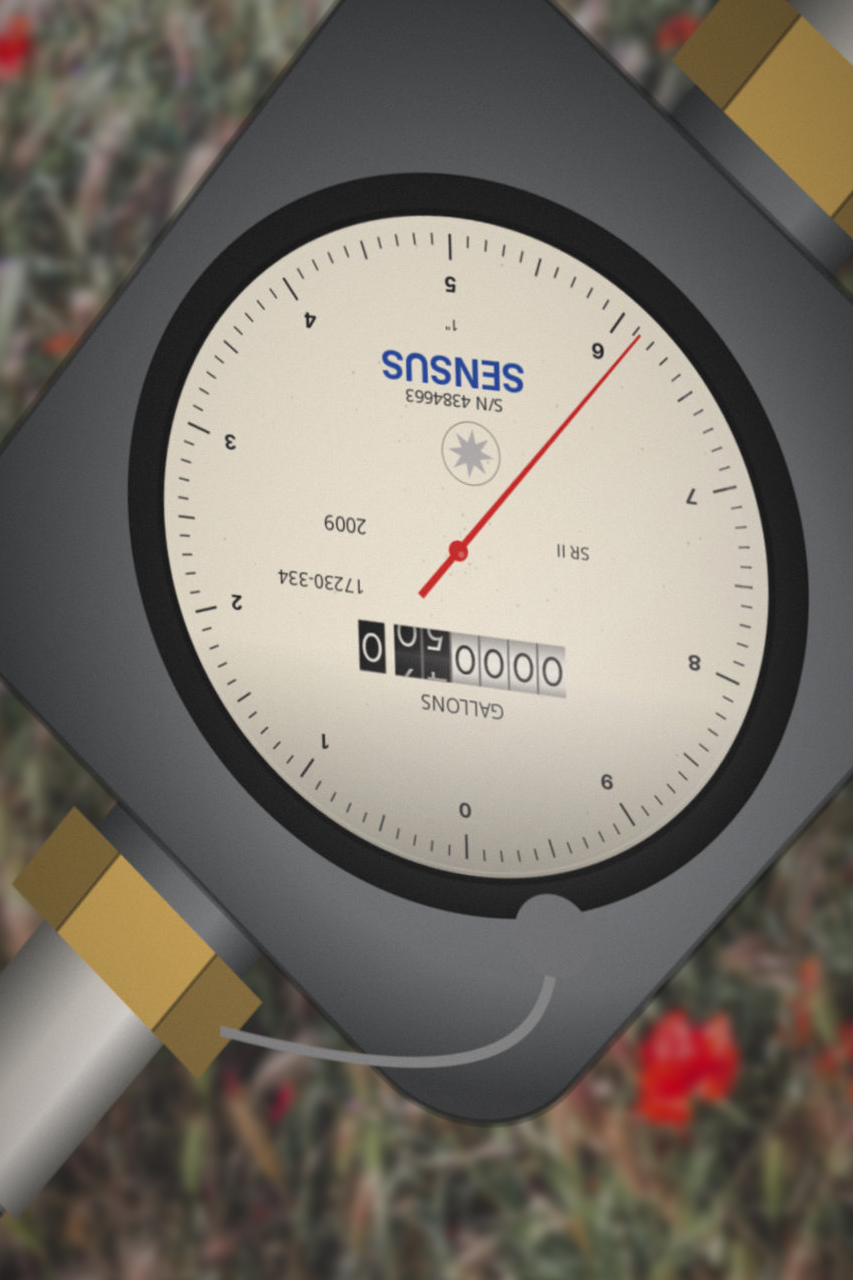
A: 496.1 gal
